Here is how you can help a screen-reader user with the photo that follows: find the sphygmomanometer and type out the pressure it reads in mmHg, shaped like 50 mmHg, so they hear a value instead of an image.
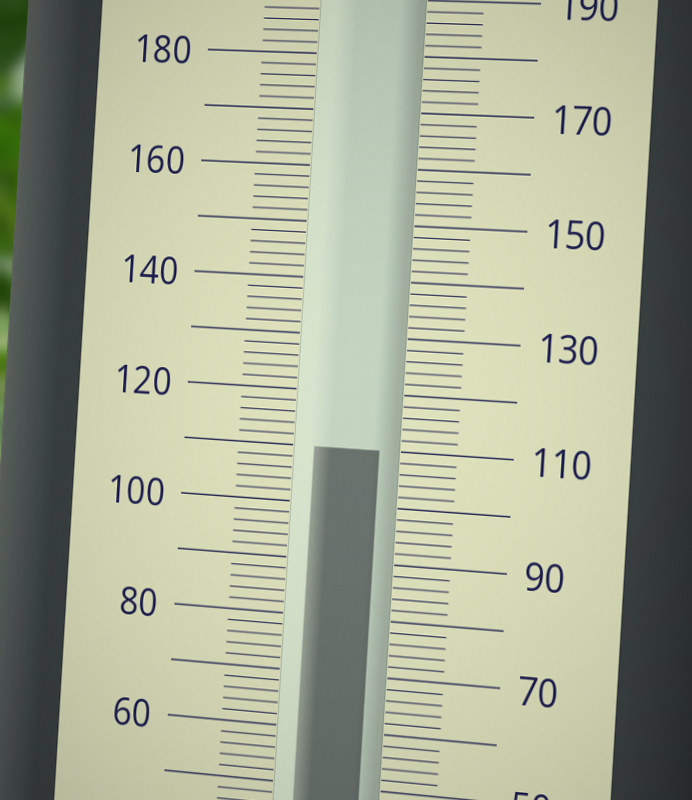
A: 110 mmHg
